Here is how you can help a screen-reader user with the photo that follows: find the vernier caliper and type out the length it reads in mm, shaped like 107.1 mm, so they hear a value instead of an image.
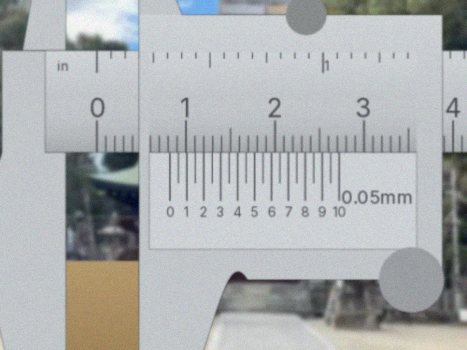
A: 8.2 mm
